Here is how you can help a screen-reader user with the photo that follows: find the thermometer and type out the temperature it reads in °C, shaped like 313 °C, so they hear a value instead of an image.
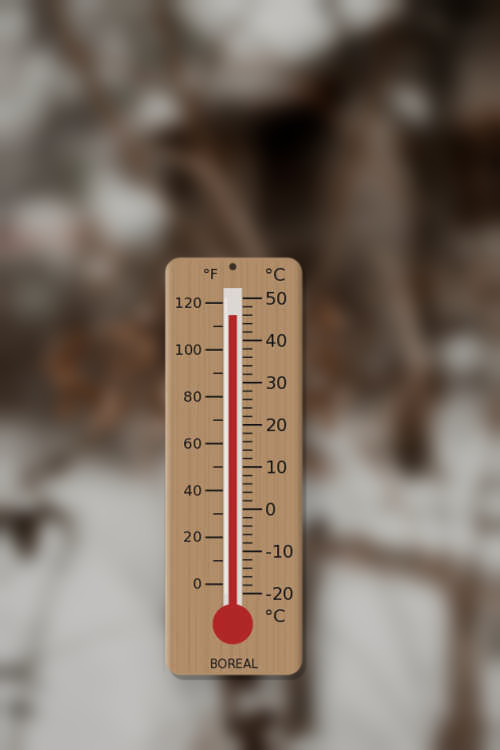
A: 46 °C
